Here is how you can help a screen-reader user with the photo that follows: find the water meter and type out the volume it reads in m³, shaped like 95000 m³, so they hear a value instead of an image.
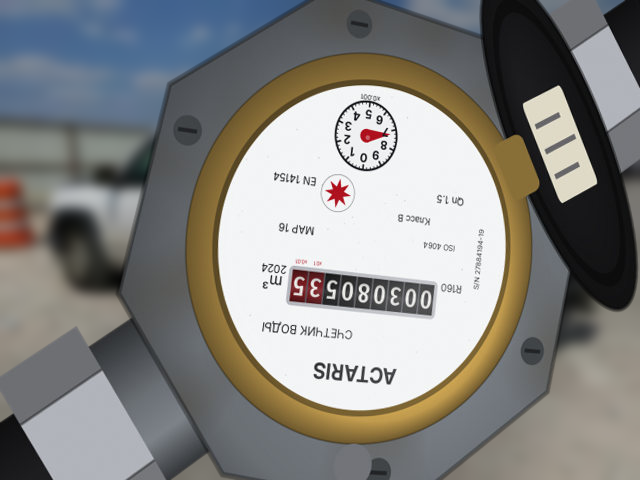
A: 30805.357 m³
